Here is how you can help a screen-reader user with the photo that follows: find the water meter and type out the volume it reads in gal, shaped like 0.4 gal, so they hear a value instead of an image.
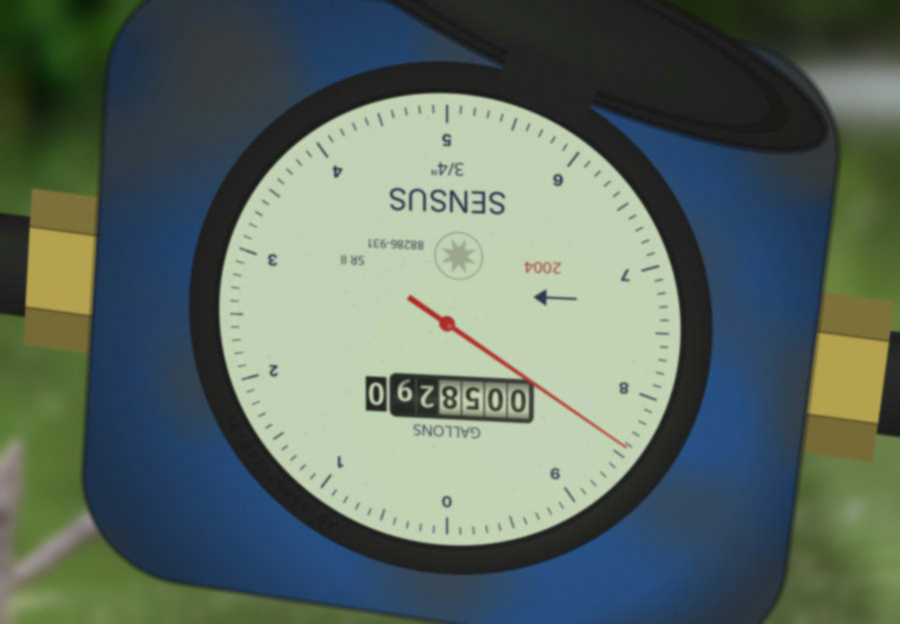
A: 58288.4 gal
